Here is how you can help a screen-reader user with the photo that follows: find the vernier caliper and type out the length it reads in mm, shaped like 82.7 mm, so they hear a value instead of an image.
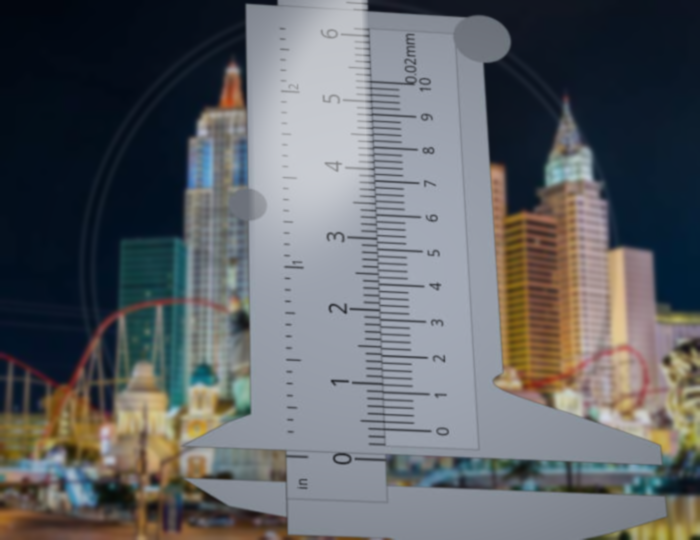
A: 4.0 mm
